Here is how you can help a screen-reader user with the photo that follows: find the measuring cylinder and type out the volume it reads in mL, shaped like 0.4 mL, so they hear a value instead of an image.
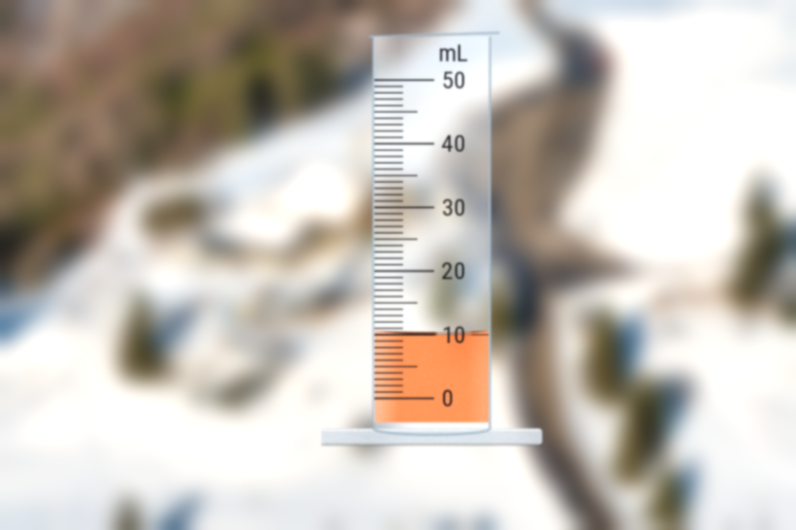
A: 10 mL
